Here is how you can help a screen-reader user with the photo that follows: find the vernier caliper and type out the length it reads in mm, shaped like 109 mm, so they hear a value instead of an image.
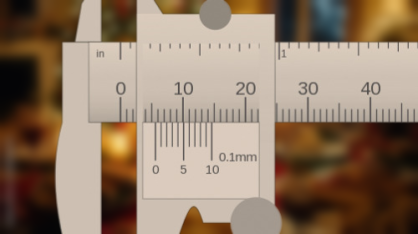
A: 5.6 mm
